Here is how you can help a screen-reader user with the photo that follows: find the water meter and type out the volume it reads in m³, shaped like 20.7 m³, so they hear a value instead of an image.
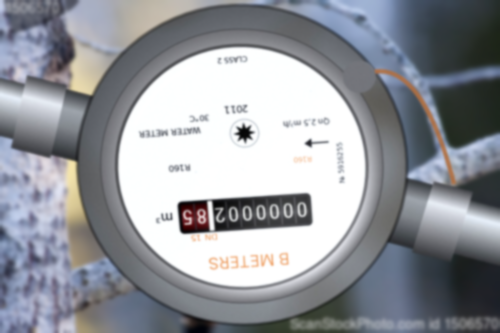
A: 2.85 m³
